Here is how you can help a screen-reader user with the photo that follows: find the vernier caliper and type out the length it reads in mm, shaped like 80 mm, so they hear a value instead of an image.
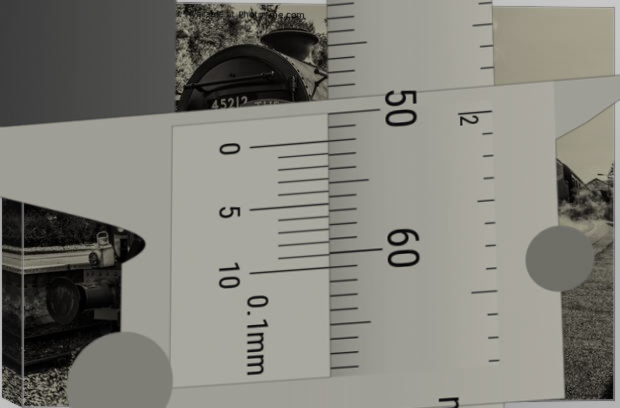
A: 52.0 mm
